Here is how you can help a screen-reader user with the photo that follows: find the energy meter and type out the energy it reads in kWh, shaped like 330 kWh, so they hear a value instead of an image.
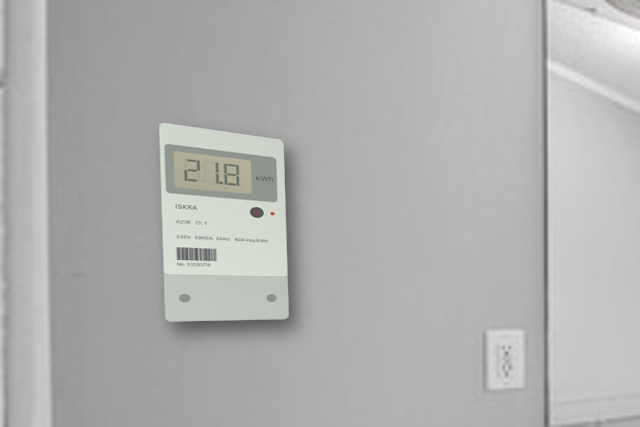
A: 21.8 kWh
